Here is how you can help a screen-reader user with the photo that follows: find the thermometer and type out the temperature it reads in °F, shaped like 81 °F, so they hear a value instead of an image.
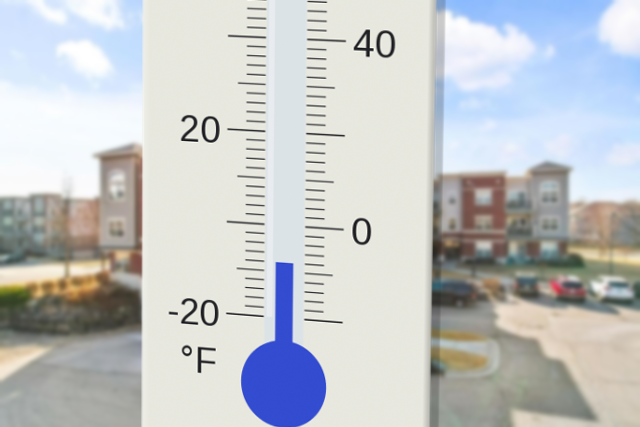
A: -8 °F
